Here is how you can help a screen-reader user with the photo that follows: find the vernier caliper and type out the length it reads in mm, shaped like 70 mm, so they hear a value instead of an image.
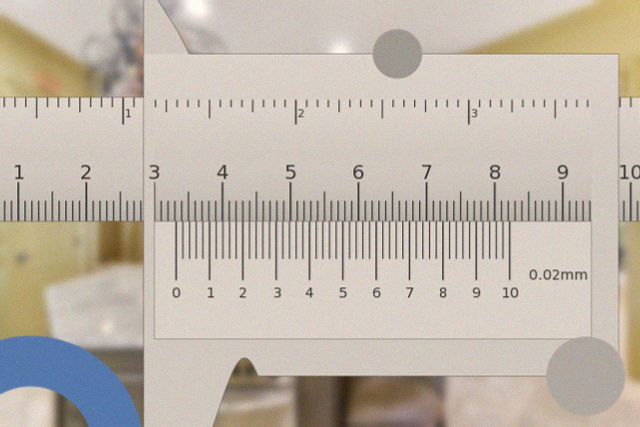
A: 33.2 mm
